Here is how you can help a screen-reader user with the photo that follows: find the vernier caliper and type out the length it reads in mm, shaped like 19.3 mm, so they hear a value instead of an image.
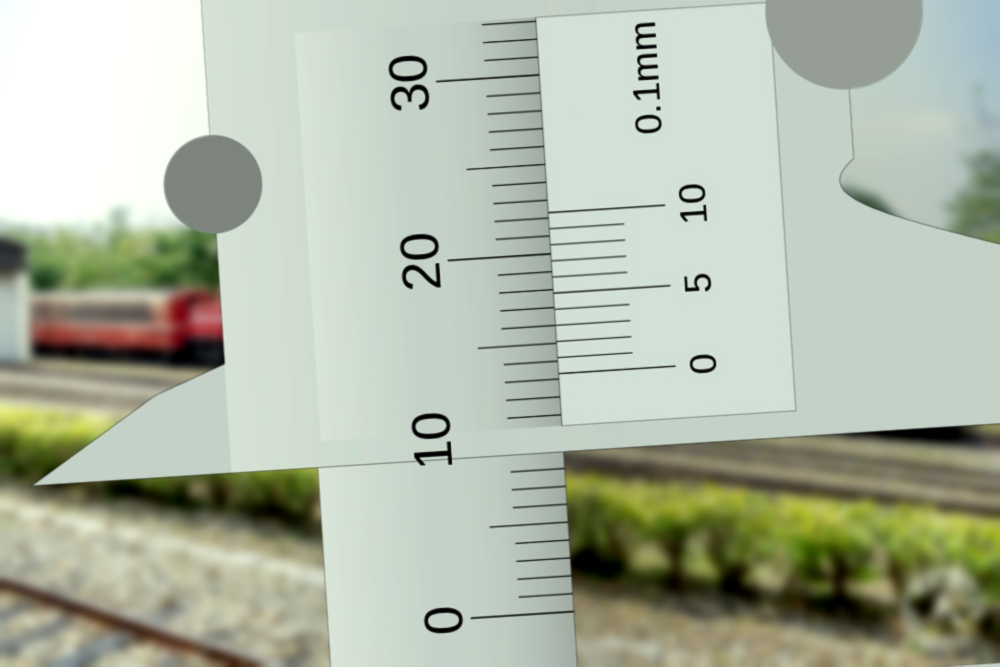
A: 13.3 mm
